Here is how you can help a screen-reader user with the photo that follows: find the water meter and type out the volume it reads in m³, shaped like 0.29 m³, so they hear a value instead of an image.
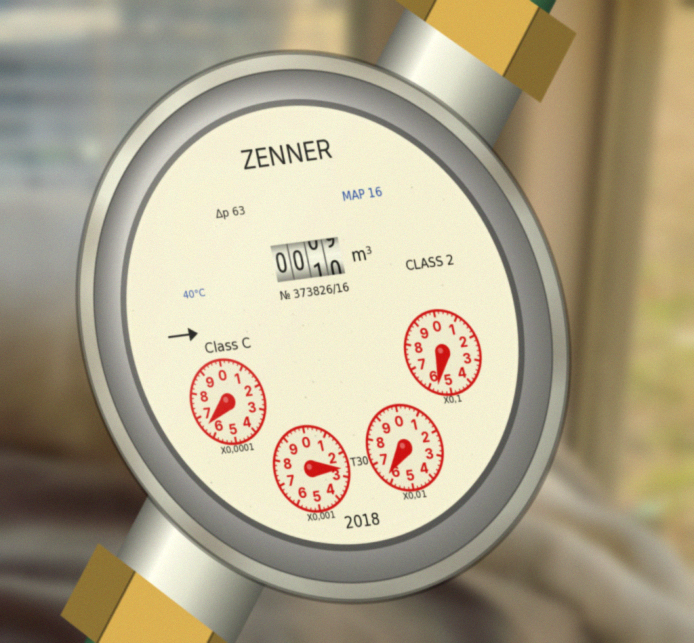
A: 9.5626 m³
